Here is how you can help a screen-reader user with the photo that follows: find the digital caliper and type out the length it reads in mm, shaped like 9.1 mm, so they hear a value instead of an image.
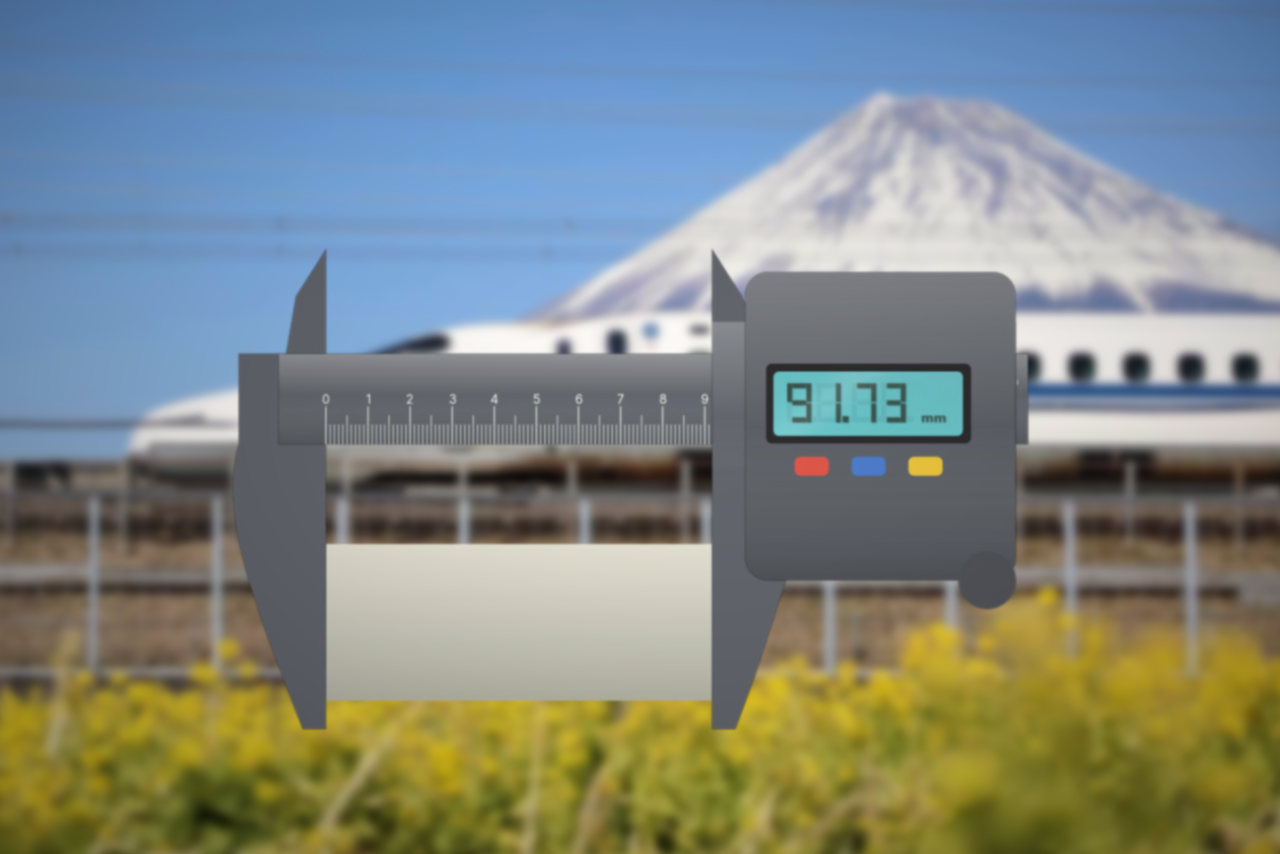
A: 91.73 mm
